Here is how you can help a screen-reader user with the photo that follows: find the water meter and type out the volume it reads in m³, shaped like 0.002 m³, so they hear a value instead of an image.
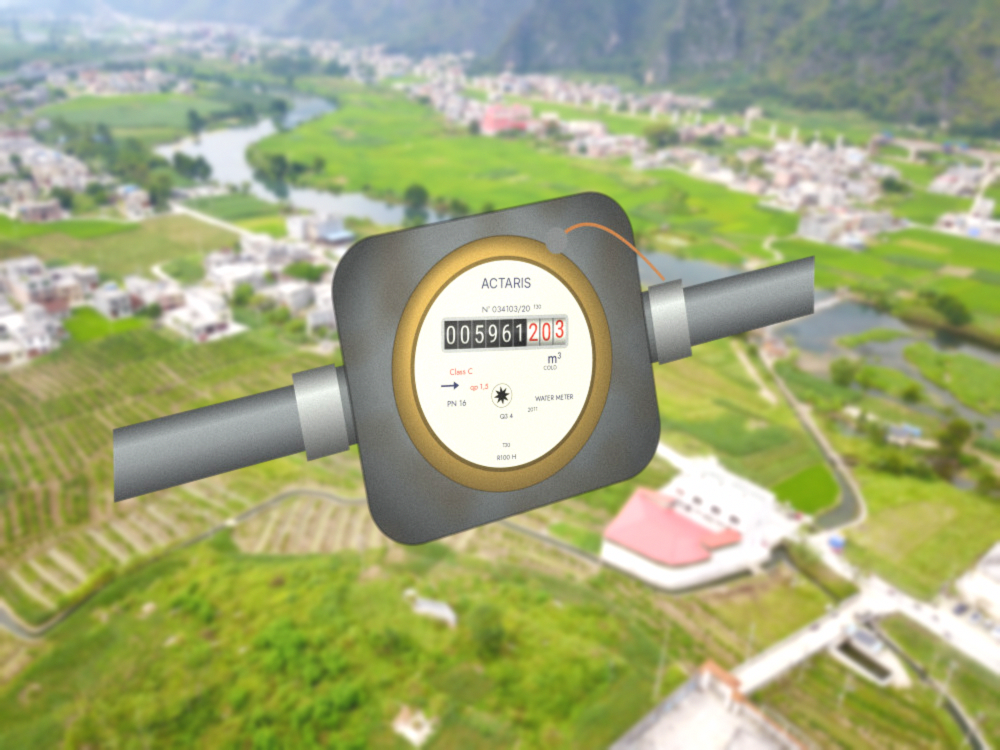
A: 5961.203 m³
